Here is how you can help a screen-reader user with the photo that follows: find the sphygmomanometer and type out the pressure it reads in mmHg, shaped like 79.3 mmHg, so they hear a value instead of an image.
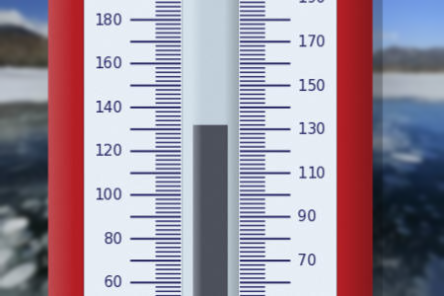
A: 132 mmHg
